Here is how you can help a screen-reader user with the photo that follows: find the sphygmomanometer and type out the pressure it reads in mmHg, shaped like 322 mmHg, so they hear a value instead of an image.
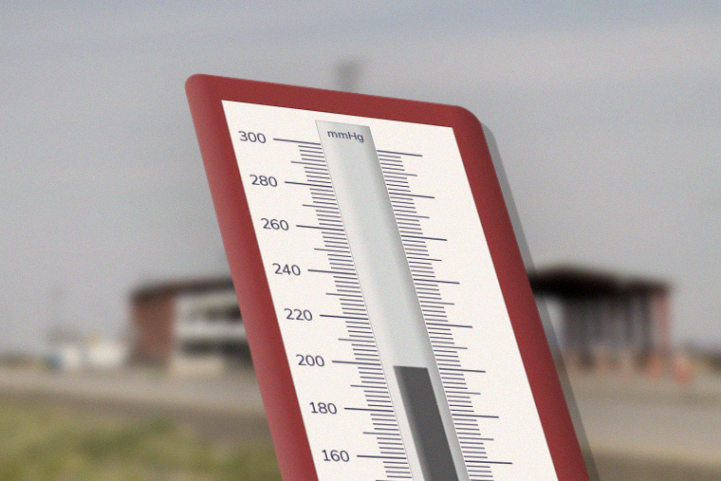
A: 200 mmHg
